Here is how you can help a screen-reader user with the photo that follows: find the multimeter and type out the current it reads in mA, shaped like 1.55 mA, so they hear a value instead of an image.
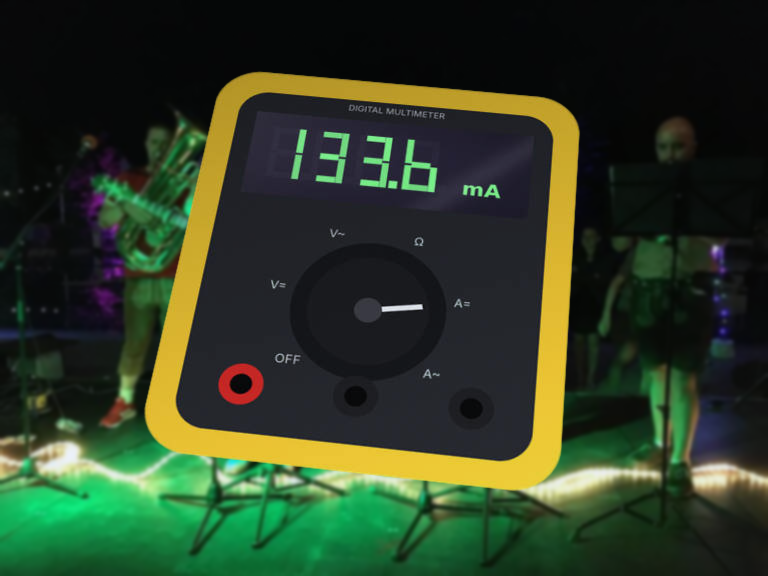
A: 133.6 mA
